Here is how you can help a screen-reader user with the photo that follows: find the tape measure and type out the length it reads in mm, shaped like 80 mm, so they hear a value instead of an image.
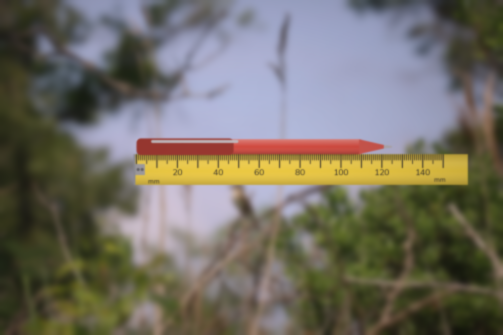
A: 125 mm
